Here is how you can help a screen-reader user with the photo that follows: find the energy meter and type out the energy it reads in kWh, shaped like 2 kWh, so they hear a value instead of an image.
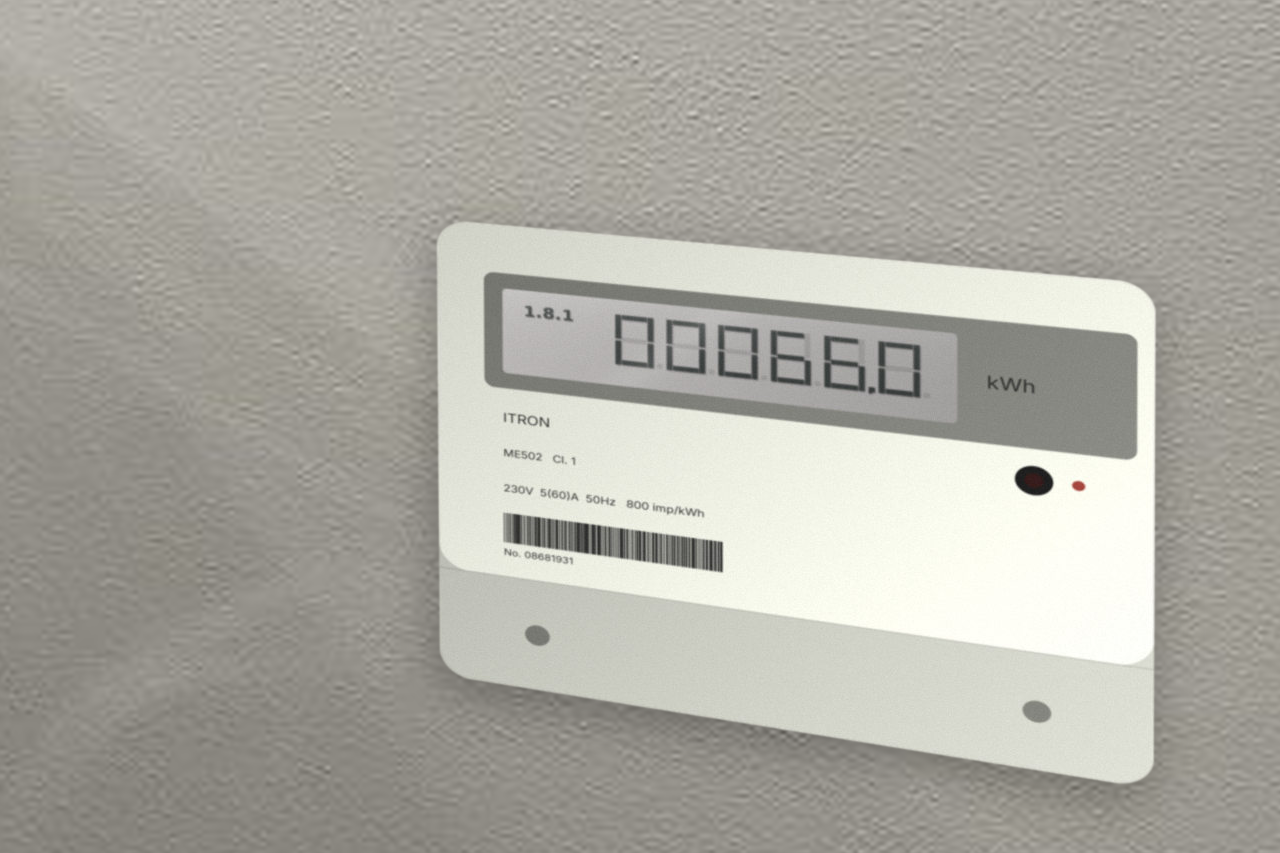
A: 66.0 kWh
